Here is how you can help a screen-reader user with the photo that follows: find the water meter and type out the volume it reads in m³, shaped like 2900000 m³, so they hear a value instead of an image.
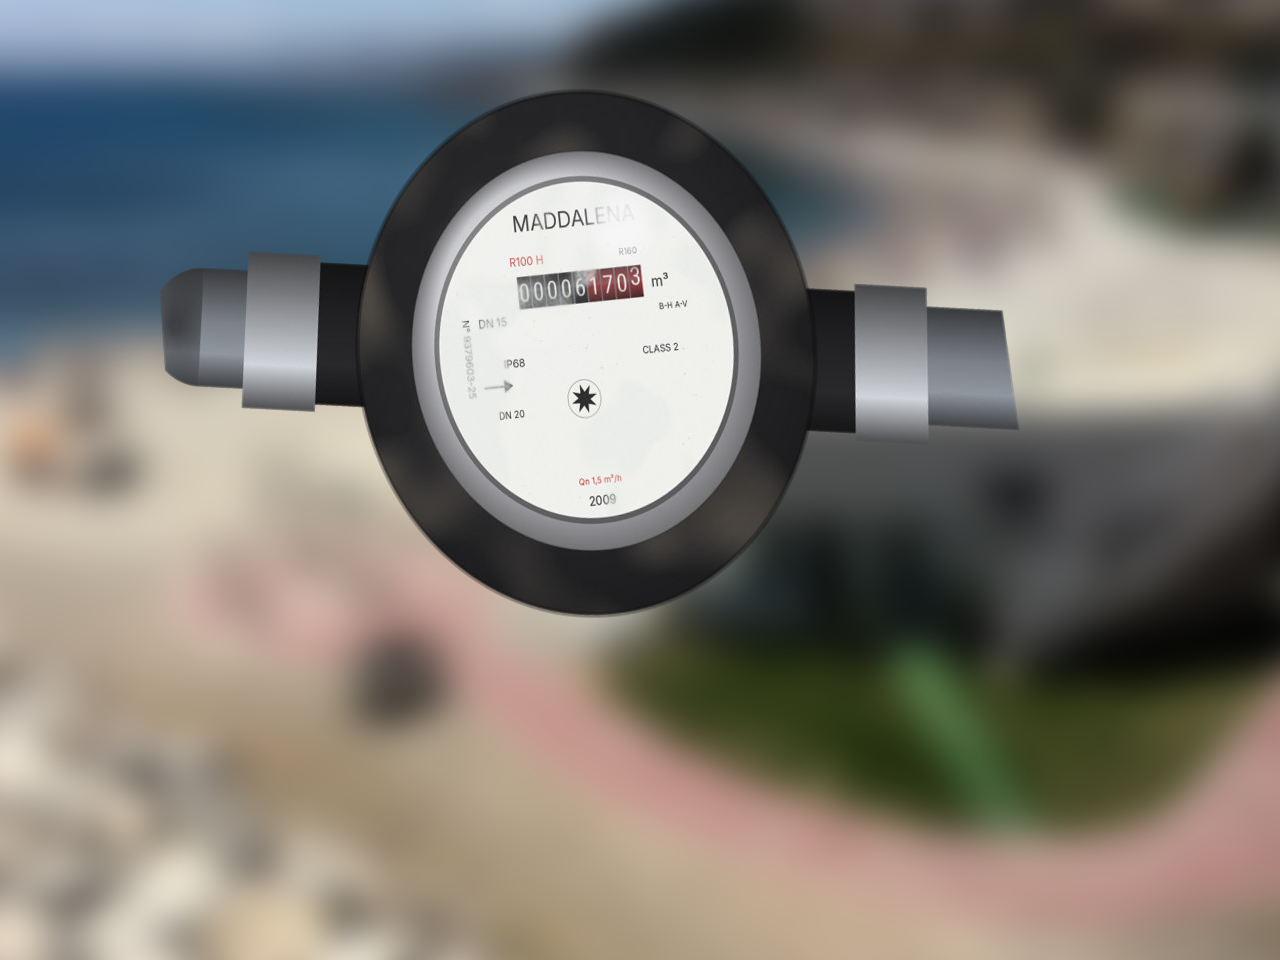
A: 6.1703 m³
